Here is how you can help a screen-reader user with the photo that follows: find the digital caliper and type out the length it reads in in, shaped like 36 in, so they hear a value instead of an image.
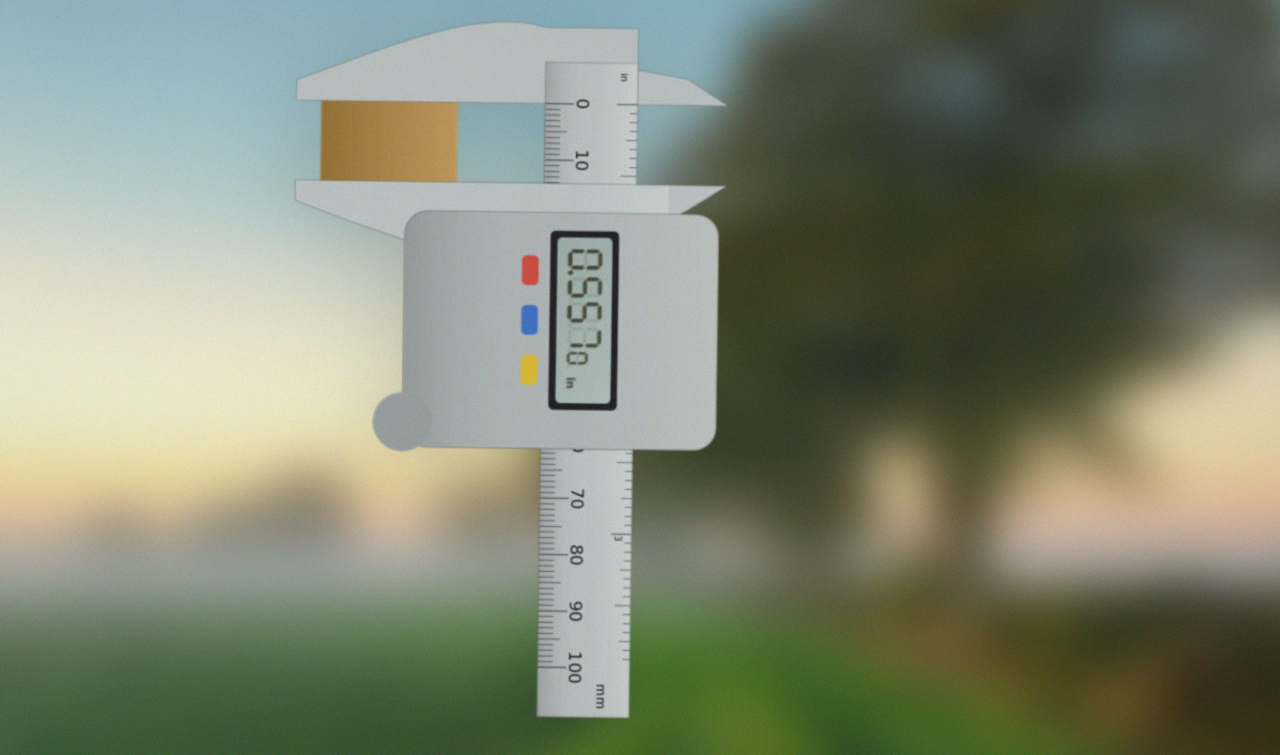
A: 0.5570 in
